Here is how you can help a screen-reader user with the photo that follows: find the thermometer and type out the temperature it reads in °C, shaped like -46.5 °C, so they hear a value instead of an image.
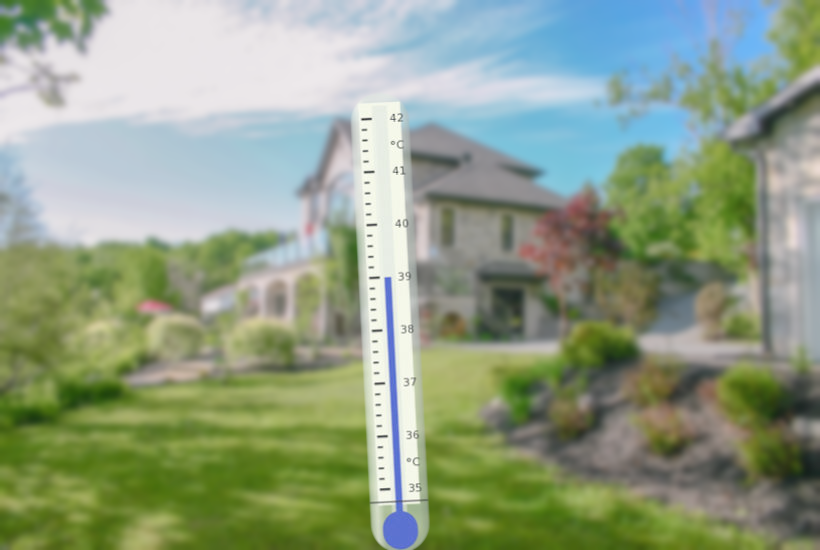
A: 39 °C
